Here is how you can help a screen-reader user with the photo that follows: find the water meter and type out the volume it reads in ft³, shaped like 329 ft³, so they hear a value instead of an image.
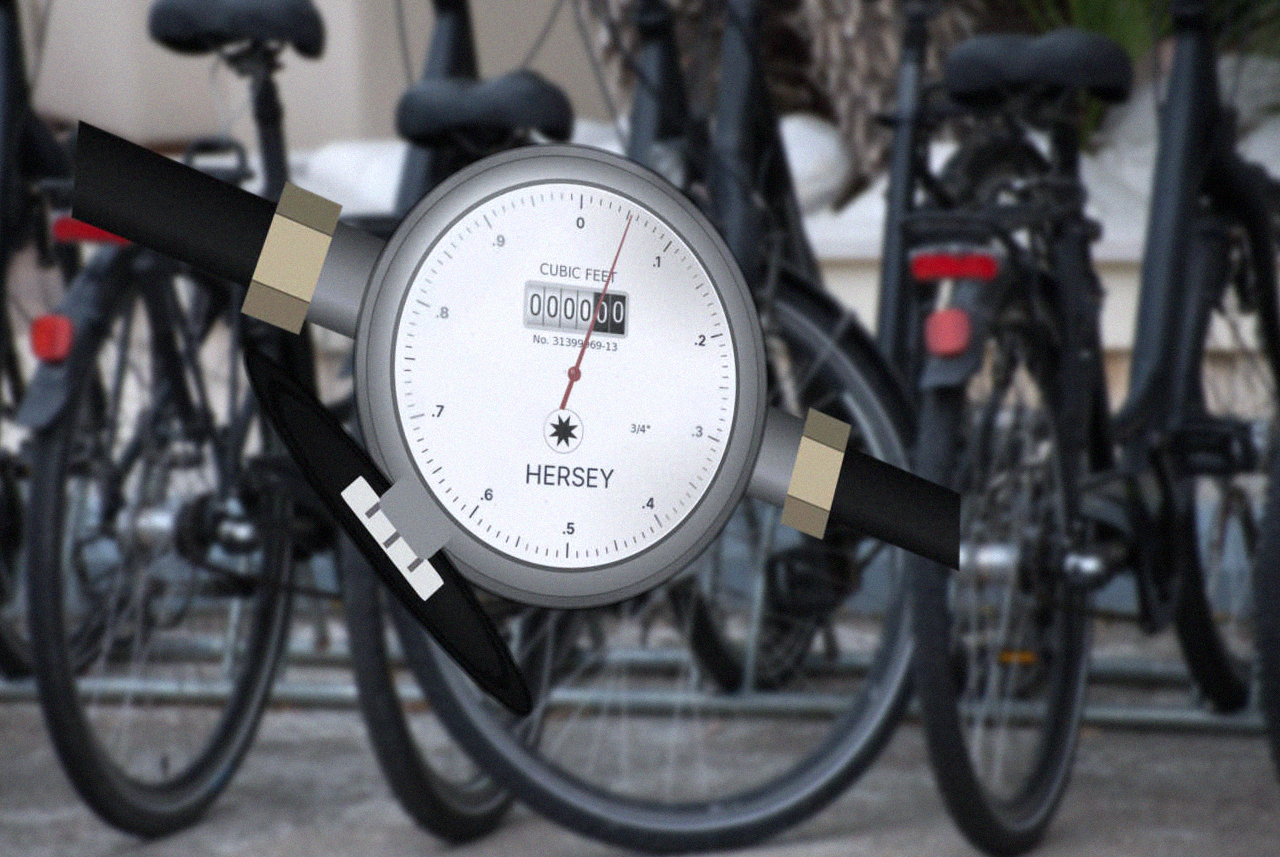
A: 0.05 ft³
